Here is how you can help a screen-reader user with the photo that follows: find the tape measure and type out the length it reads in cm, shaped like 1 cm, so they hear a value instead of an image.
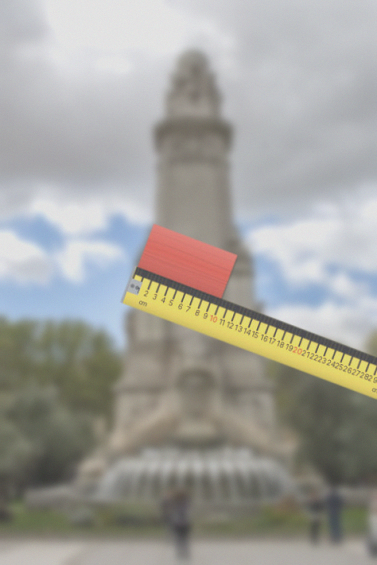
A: 10 cm
